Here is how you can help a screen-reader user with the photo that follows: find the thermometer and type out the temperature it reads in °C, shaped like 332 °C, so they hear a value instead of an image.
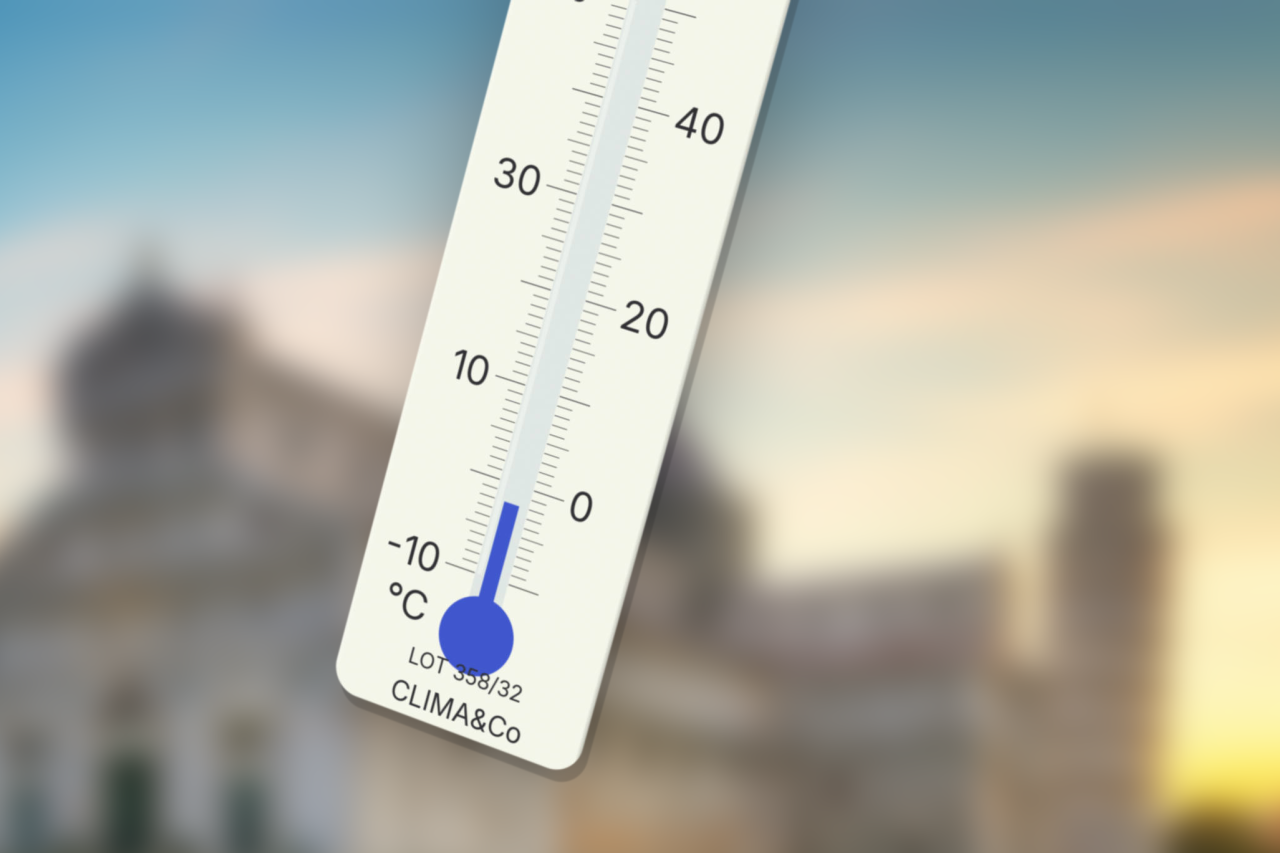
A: -2 °C
